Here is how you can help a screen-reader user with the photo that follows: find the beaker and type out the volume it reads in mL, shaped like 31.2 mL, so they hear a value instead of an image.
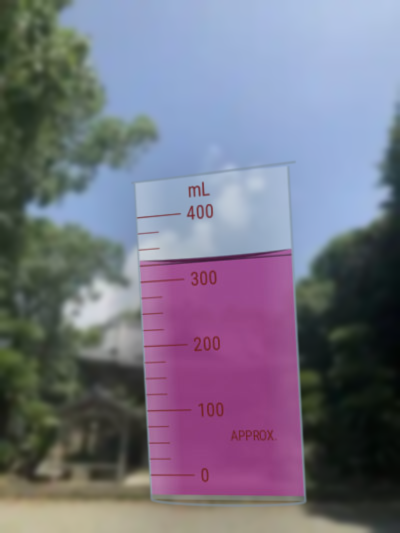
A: 325 mL
